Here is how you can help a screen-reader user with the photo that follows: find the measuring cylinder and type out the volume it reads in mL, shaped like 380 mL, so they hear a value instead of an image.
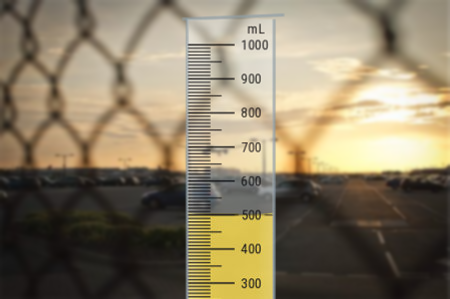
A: 500 mL
